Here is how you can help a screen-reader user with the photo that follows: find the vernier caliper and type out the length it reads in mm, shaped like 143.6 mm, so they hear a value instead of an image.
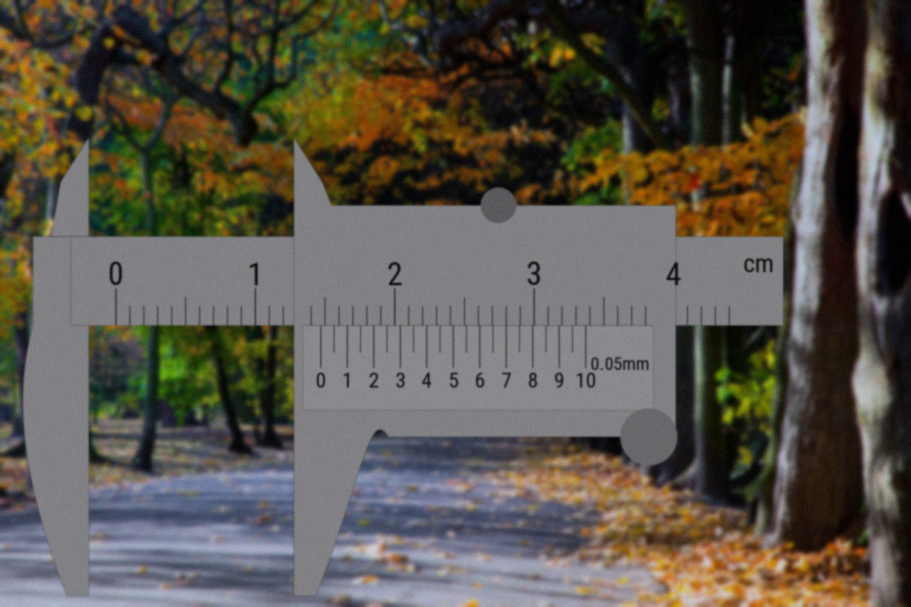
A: 14.7 mm
